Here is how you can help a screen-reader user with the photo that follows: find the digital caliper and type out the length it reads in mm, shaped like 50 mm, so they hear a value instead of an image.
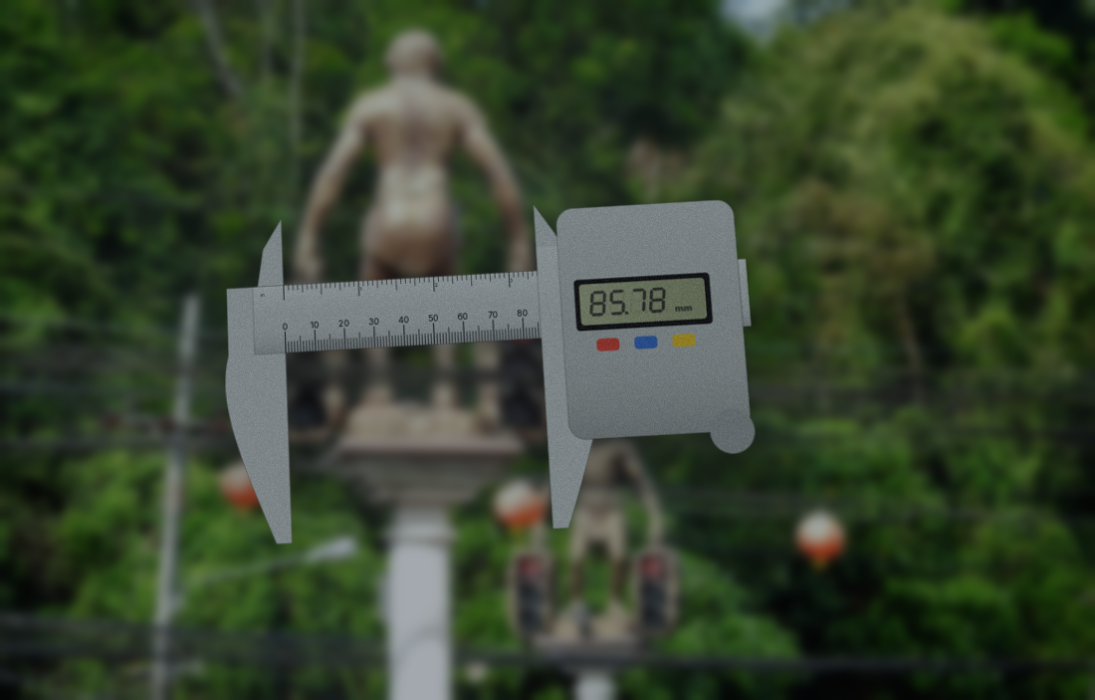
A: 85.78 mm
